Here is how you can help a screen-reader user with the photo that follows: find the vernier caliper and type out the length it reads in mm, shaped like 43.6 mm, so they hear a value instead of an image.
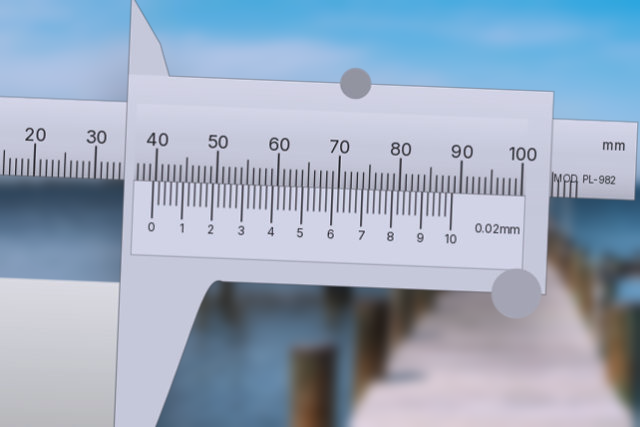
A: 39.6 mm
